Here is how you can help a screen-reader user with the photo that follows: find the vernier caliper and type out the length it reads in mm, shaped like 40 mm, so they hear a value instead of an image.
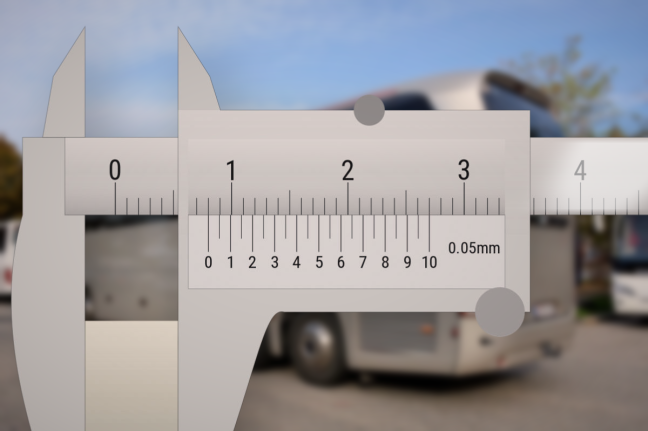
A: 8.0 mm
